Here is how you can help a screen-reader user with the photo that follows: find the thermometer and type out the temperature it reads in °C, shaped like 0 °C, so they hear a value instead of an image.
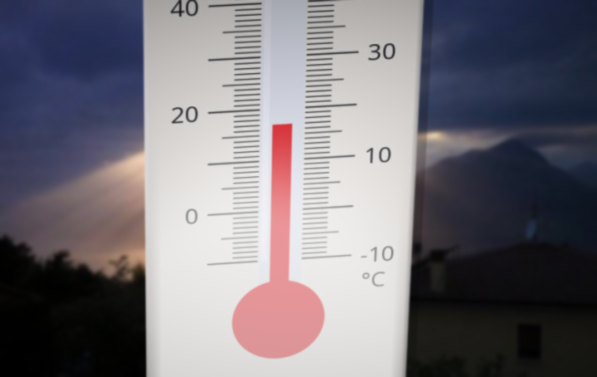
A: 17 °C
